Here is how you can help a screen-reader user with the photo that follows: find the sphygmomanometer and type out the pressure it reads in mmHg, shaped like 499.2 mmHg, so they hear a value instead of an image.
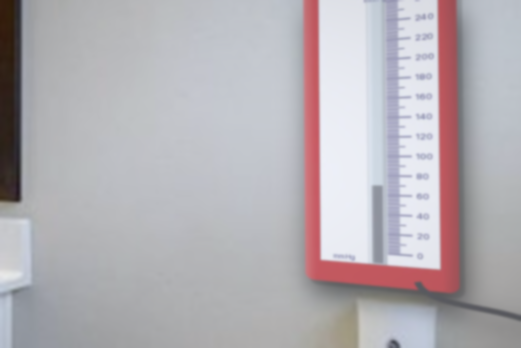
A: 70 mmHg
